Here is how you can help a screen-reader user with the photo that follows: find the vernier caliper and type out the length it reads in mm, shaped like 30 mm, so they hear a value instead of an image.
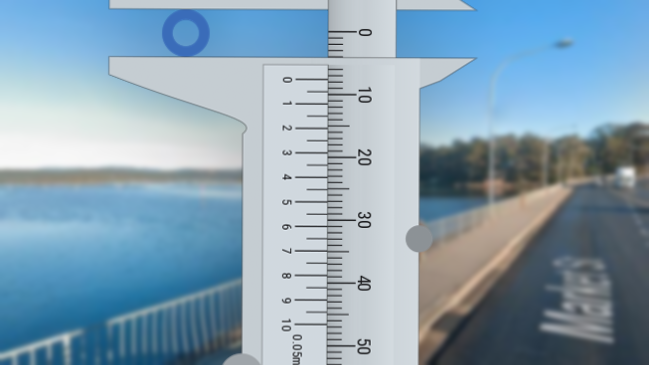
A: 7.6 mm
